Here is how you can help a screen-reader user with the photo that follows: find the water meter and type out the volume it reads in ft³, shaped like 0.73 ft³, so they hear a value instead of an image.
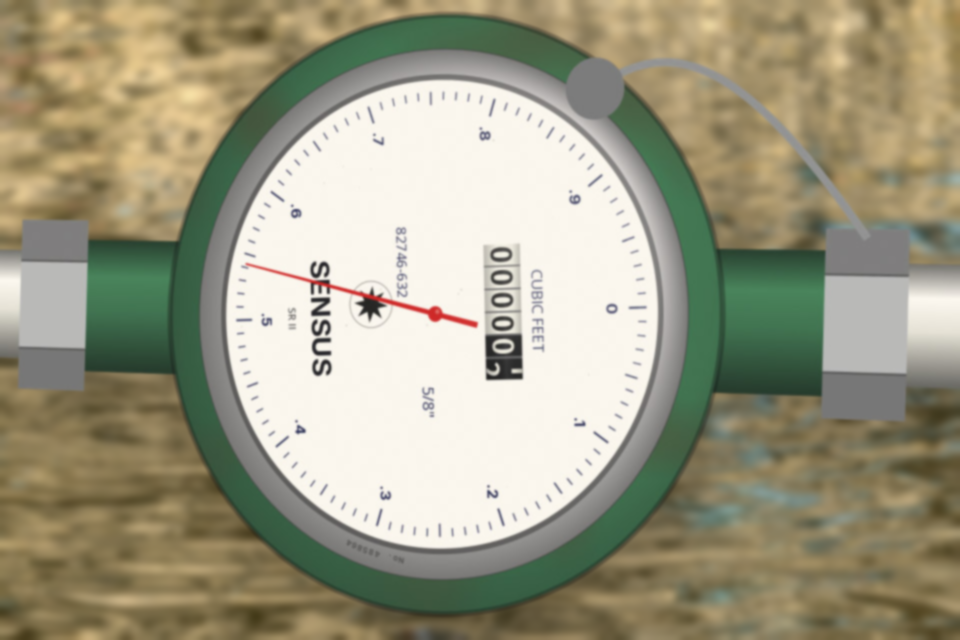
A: 1.54 ft³
